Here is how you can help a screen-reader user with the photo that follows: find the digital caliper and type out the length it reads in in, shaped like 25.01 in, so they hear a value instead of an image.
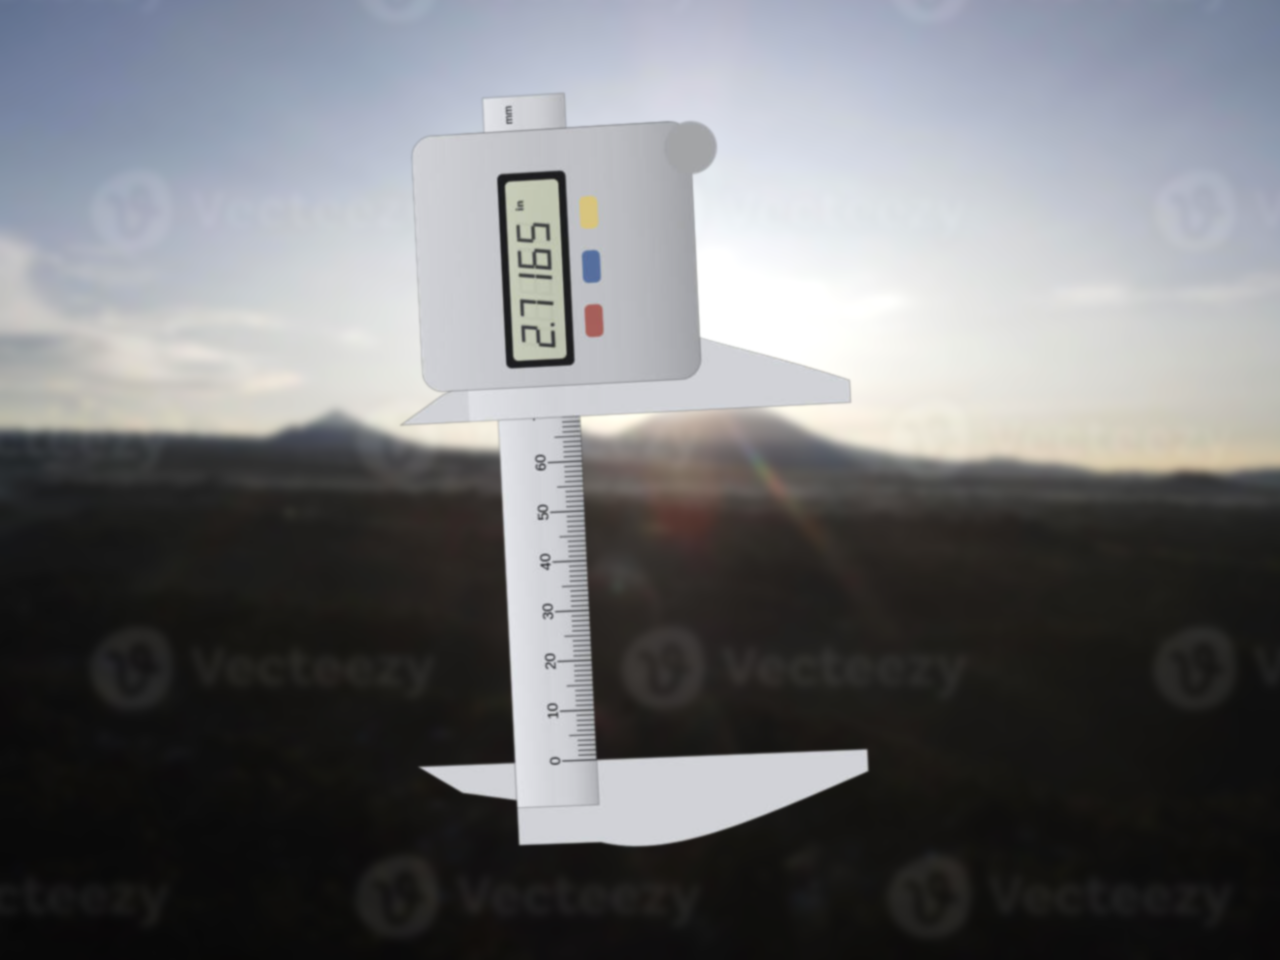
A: 2.7165 in
